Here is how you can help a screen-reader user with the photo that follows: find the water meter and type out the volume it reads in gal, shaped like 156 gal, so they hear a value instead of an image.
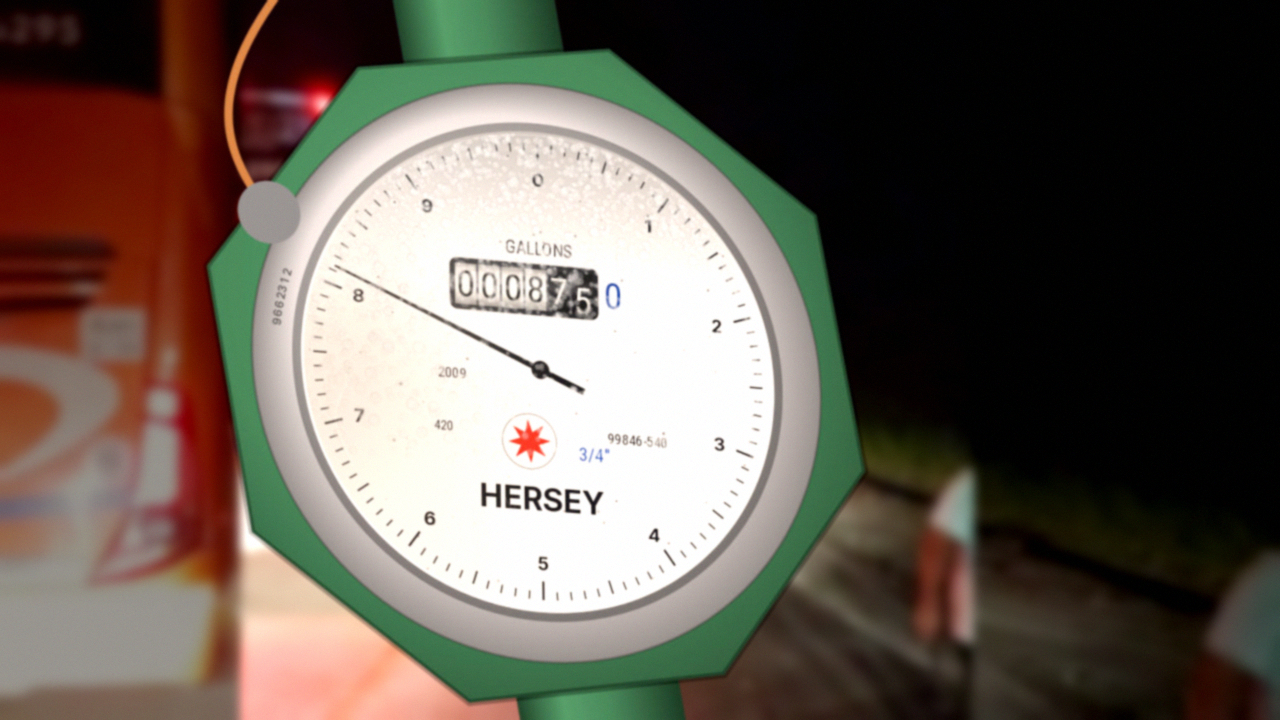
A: 8748.1 gal
